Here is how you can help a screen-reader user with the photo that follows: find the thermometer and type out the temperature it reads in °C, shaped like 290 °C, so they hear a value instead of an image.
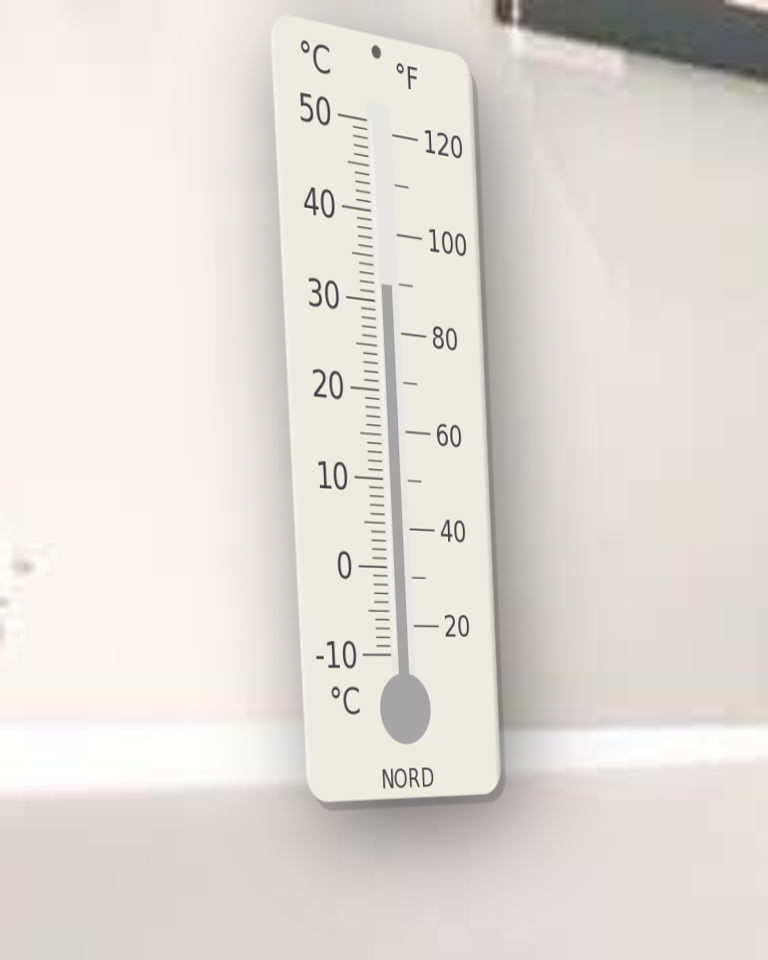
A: 32 °C
